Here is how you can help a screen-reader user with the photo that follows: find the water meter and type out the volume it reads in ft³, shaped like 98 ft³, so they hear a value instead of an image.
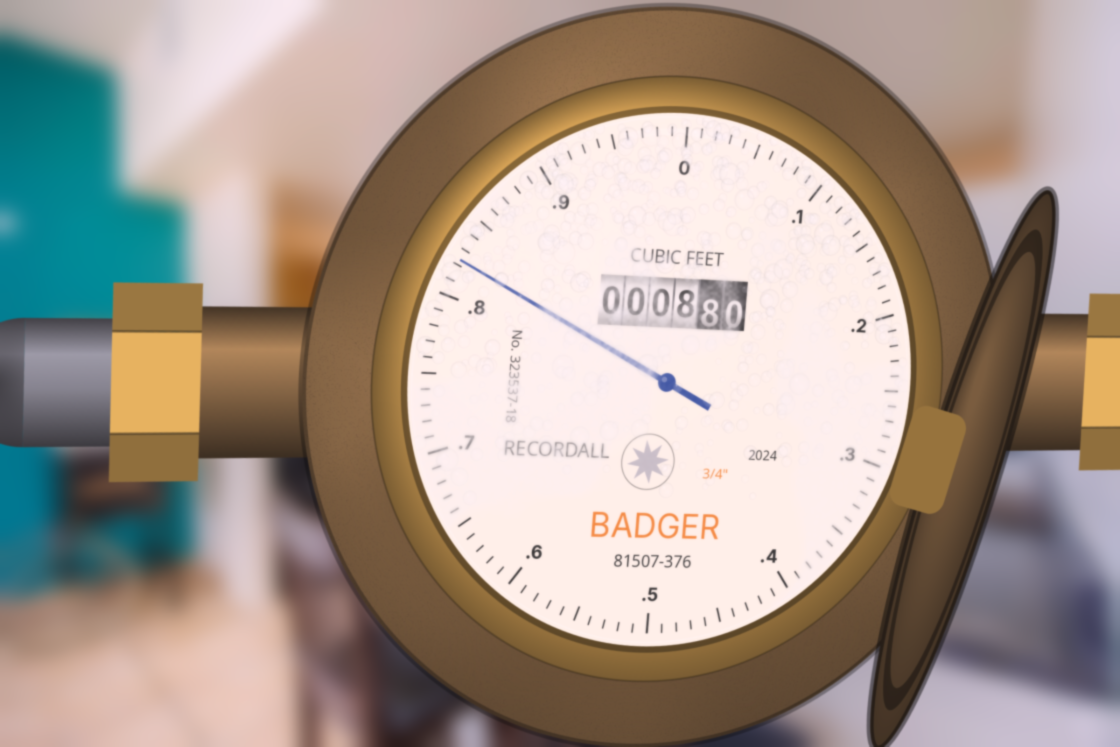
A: 879.82 ft³
